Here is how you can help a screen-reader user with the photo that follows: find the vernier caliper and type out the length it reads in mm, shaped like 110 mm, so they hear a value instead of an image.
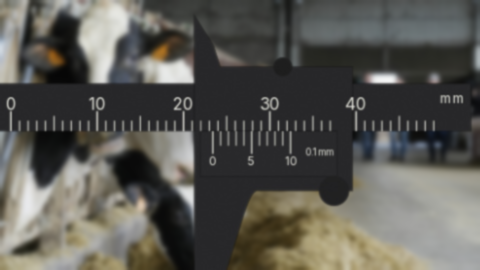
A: 23.4 mm
